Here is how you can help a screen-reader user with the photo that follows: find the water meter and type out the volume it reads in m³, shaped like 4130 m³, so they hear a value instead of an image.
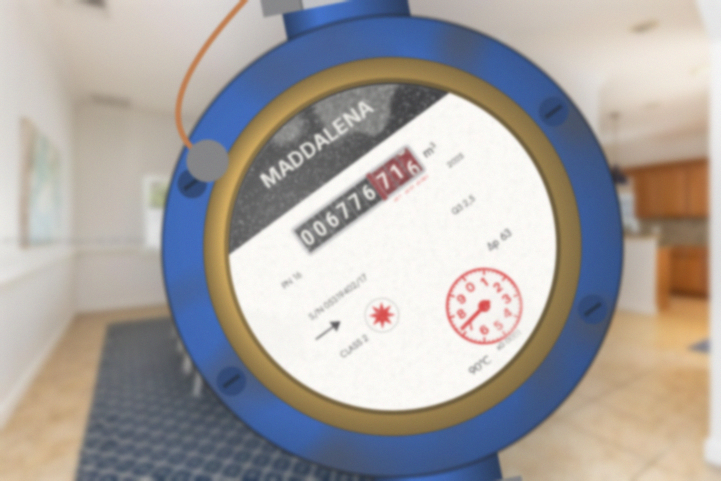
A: 6776.7157 m³
